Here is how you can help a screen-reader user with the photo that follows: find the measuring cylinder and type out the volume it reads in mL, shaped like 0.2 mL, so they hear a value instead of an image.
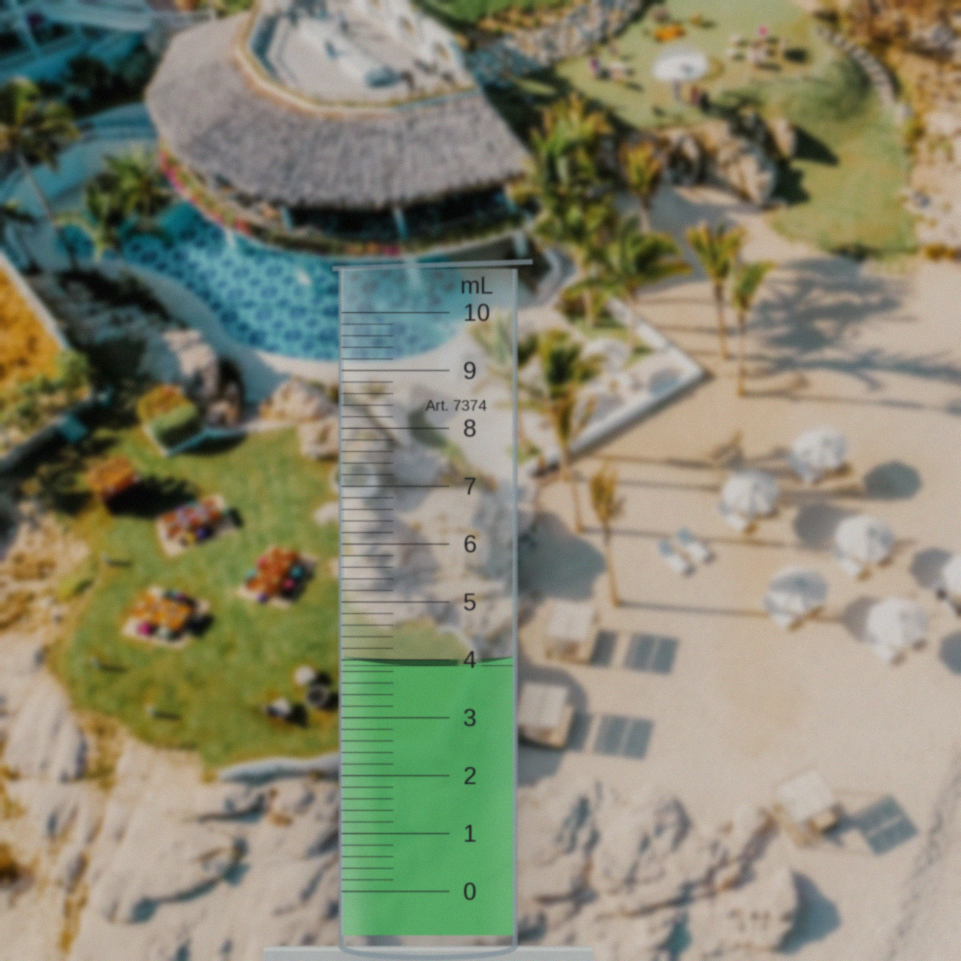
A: 3.9 mL
